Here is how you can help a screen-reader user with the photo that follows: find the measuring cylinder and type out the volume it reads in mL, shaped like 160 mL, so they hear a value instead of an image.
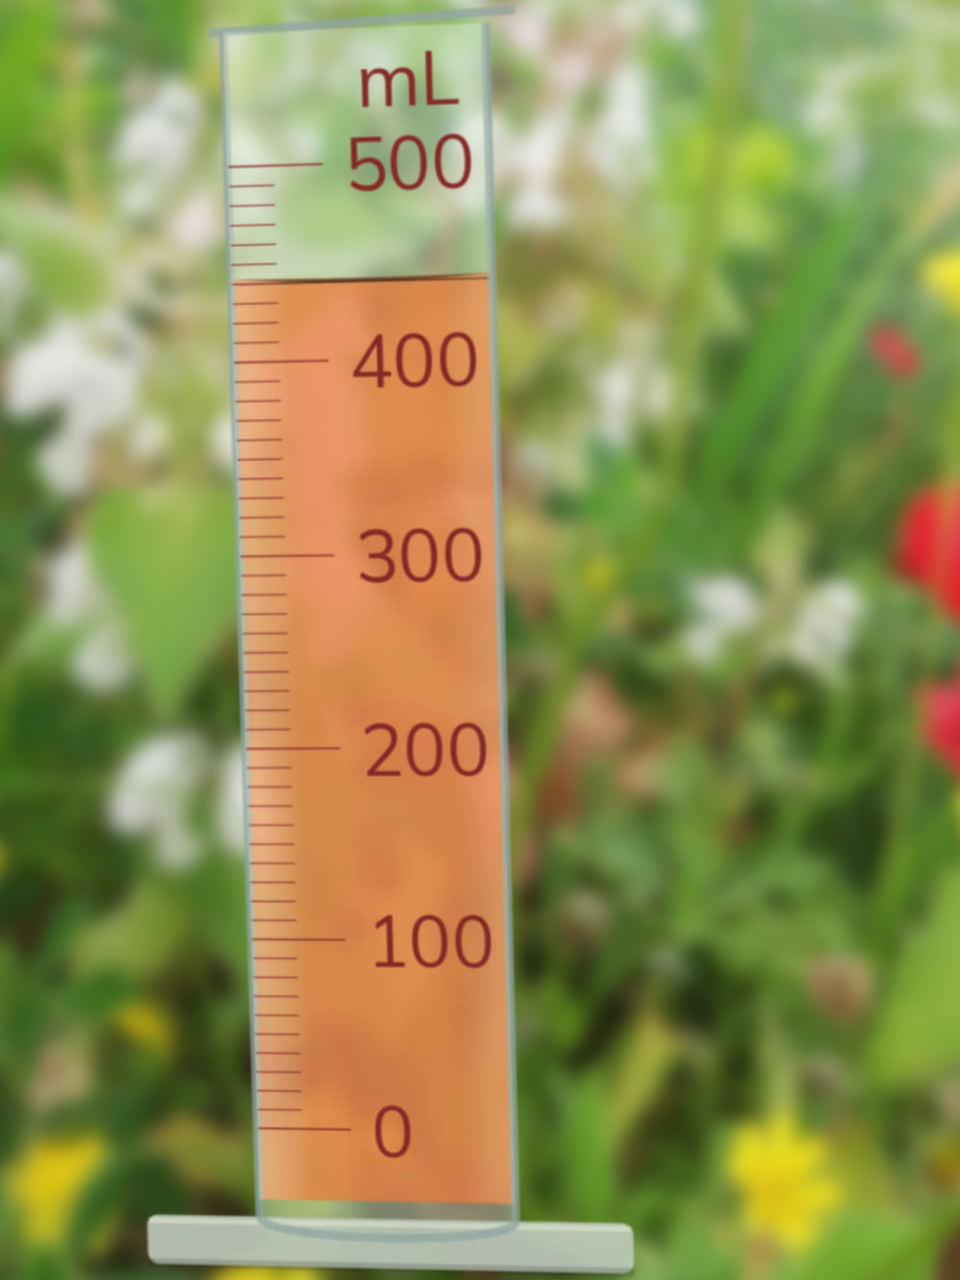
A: 440 mL
